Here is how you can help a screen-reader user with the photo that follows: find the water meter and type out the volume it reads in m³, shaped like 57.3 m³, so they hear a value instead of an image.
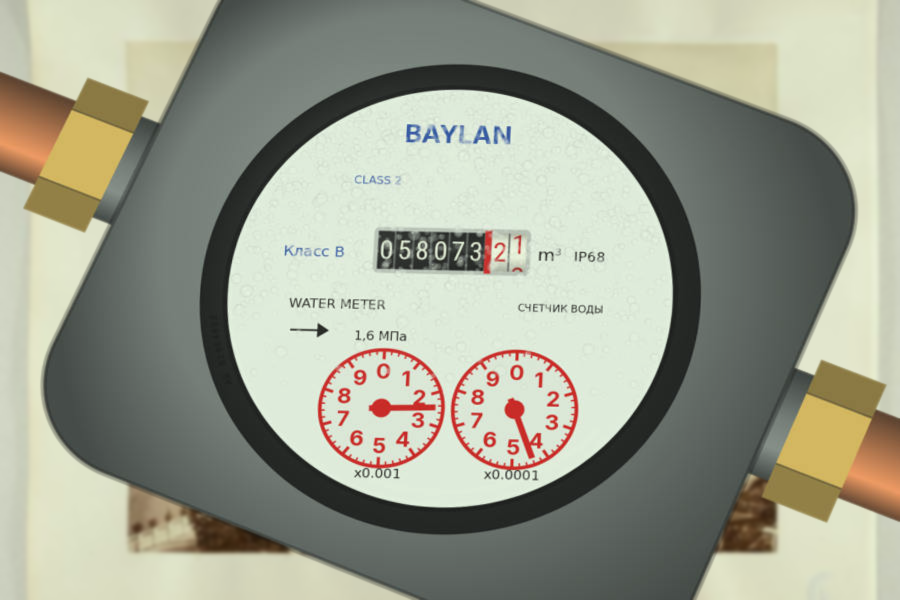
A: 58073.2124 m³
